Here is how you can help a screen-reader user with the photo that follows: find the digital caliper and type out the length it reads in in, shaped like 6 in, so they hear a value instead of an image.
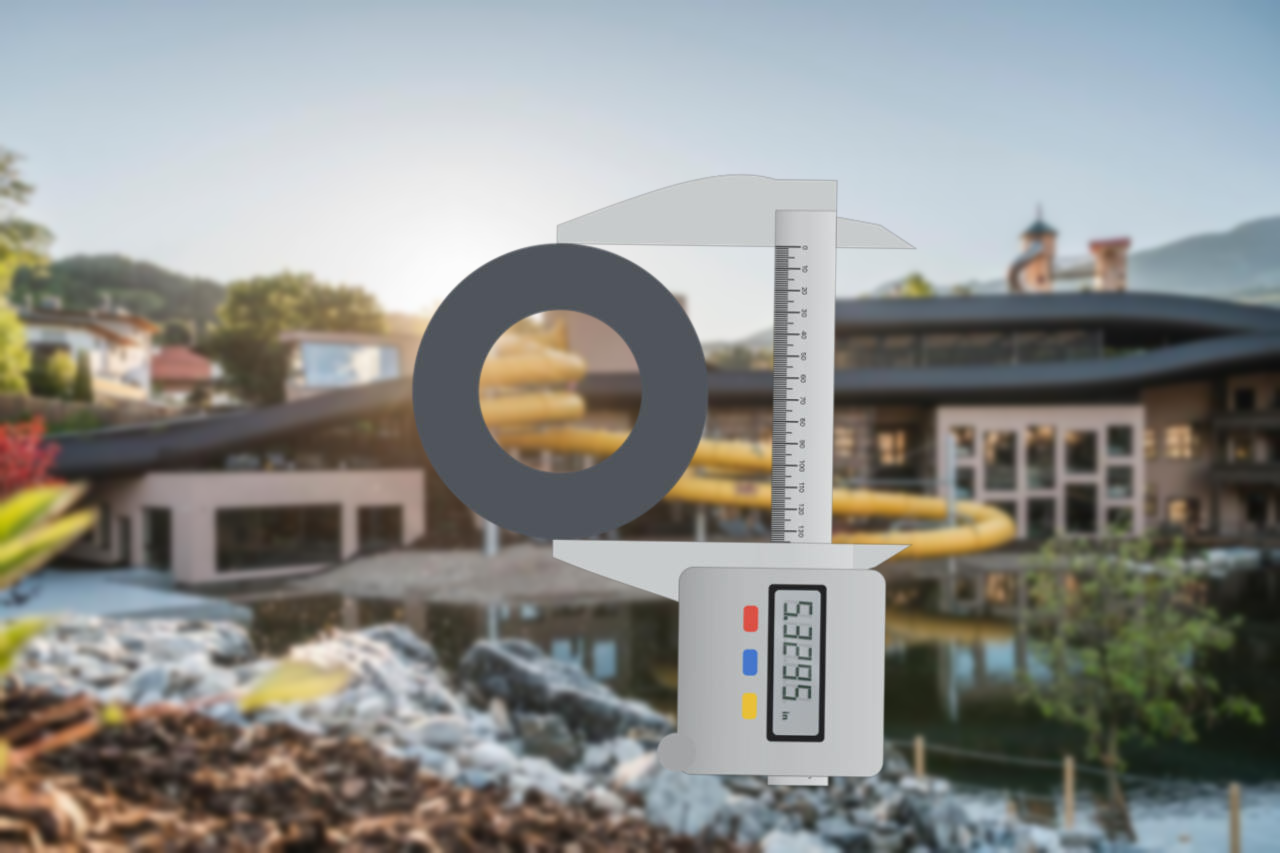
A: 5.3295 in
